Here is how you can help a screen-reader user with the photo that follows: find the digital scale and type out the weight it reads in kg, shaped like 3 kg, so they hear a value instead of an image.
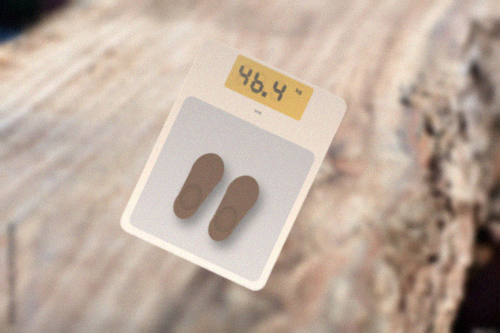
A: 46.4 kg
